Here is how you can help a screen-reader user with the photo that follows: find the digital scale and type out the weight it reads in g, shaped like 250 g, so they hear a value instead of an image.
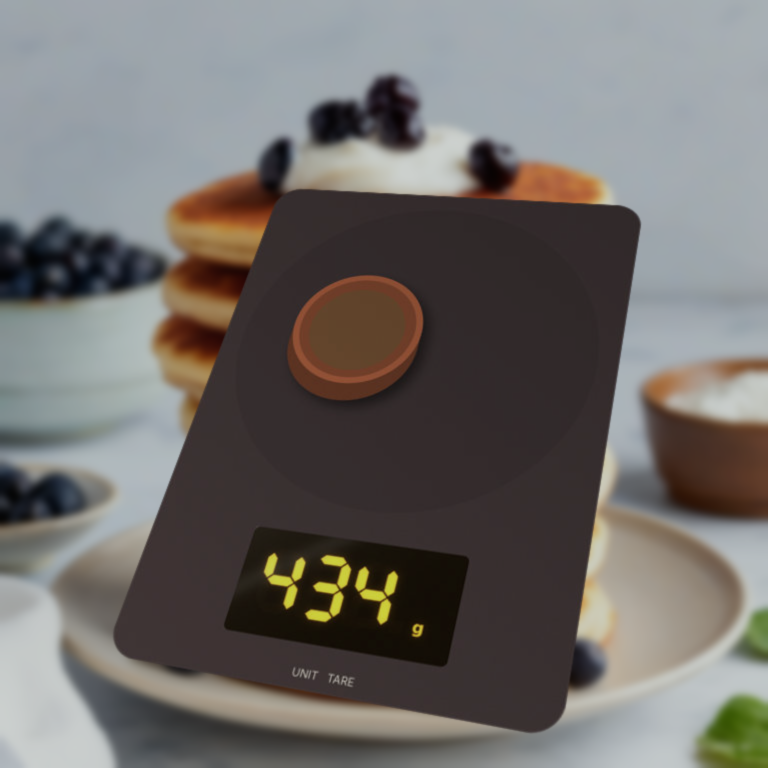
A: 434 g
